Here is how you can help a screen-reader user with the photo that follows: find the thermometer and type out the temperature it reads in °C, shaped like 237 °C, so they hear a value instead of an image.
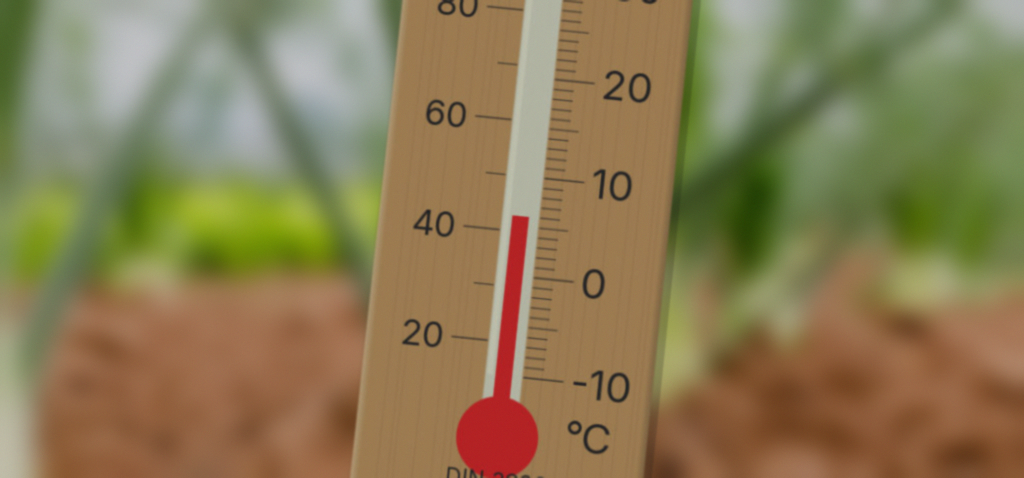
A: 6 °C
